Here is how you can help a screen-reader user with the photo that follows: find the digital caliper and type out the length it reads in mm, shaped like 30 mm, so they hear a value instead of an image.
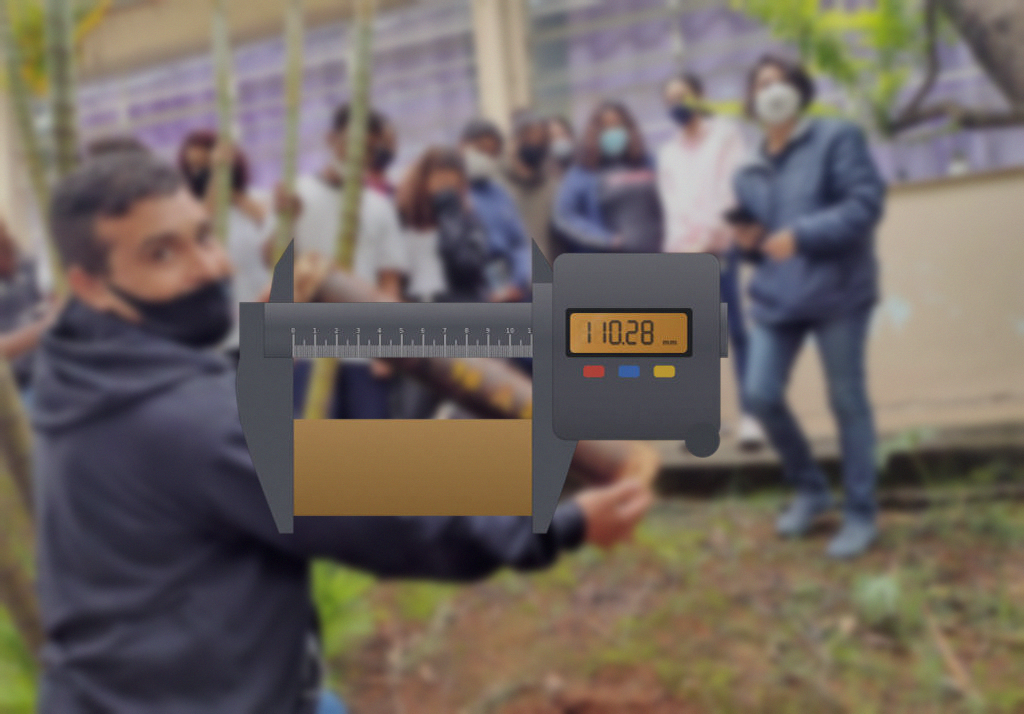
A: 110.28 mm
